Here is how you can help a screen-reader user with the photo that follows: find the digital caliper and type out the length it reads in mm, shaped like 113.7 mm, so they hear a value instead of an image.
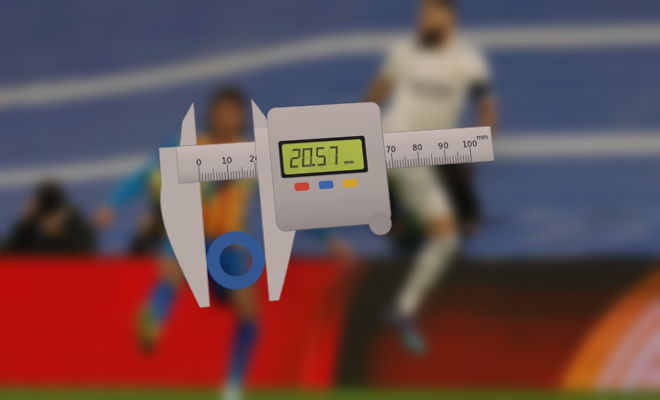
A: 20.57 mm
